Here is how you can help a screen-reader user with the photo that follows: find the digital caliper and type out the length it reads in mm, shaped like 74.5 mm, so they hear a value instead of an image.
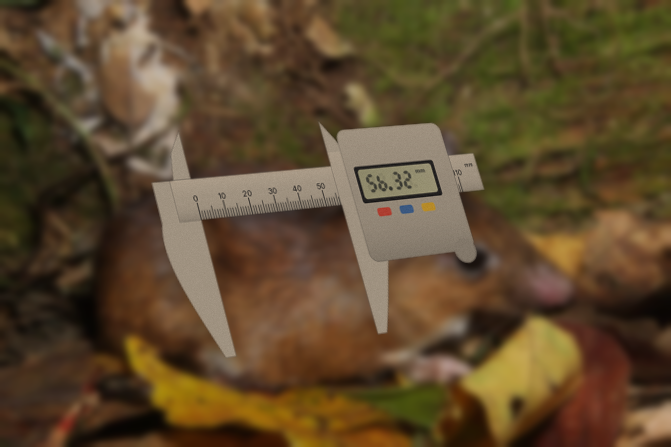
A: 56.32 mm
